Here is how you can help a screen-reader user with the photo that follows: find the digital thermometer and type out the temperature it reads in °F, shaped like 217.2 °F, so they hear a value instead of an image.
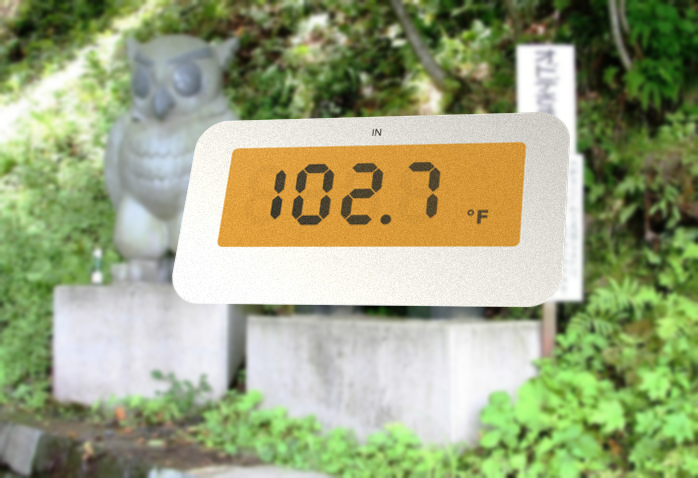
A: 102.7 °F
